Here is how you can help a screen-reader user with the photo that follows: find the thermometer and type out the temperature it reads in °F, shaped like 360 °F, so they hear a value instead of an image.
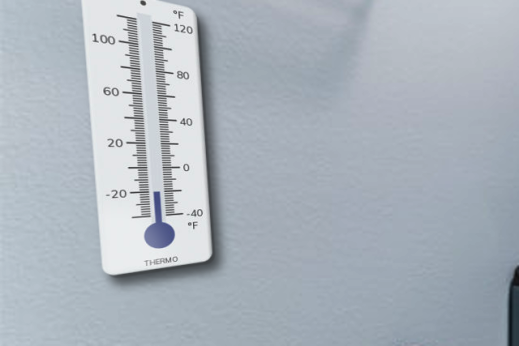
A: -20 °F
